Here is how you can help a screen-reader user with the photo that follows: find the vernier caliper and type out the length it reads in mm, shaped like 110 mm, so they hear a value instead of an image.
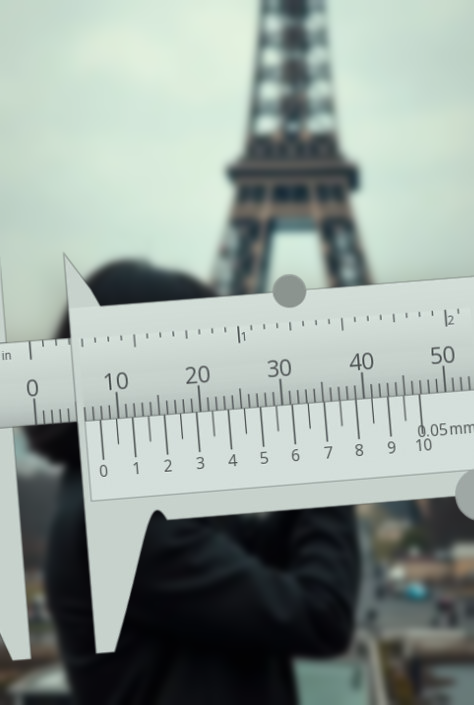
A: 7.8 mm
